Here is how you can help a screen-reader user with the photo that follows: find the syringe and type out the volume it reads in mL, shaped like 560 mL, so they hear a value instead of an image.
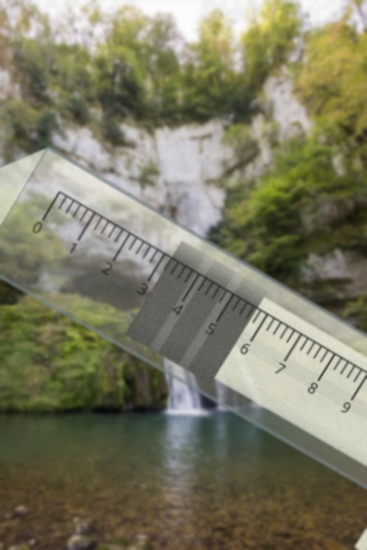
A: 3.2 mL
